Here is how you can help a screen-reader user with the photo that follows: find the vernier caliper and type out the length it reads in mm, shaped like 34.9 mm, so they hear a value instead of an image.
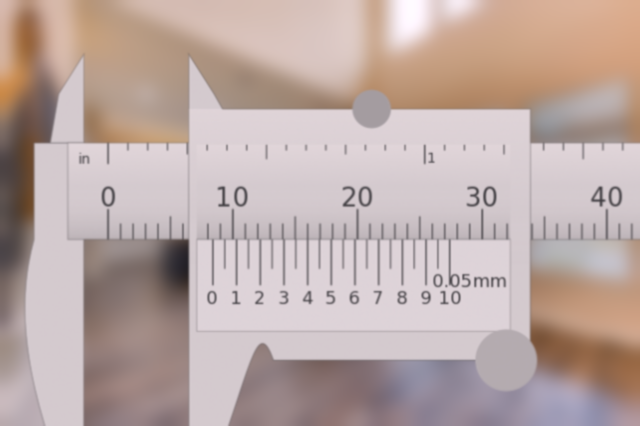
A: 8.4 mm
